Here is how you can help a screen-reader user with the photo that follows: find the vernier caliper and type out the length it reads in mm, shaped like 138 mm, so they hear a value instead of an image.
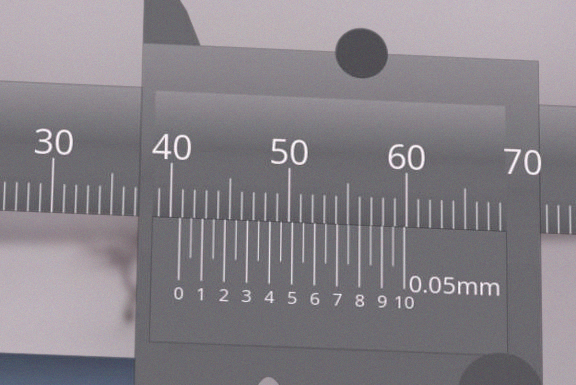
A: 40.8 mm
